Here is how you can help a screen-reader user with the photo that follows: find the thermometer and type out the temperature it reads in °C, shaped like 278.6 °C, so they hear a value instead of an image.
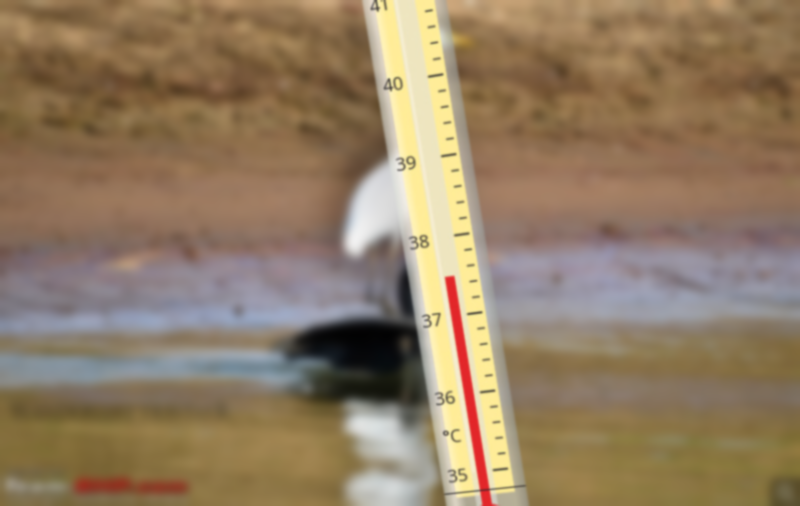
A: 37.5 °C
